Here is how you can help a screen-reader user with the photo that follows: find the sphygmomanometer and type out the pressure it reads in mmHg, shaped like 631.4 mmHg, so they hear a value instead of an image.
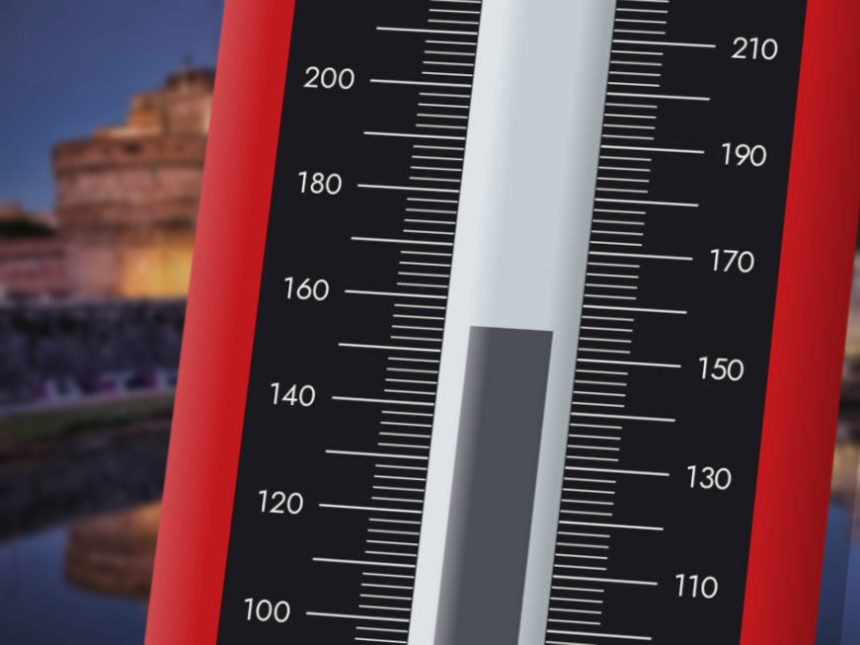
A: 155 mmHg
